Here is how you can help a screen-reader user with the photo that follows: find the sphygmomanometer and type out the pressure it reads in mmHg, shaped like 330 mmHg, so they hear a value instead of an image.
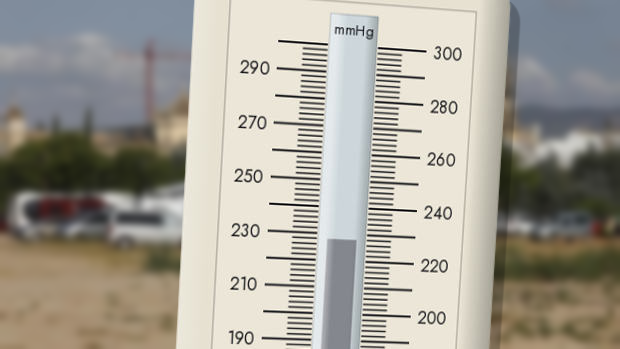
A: 228 mmHg
